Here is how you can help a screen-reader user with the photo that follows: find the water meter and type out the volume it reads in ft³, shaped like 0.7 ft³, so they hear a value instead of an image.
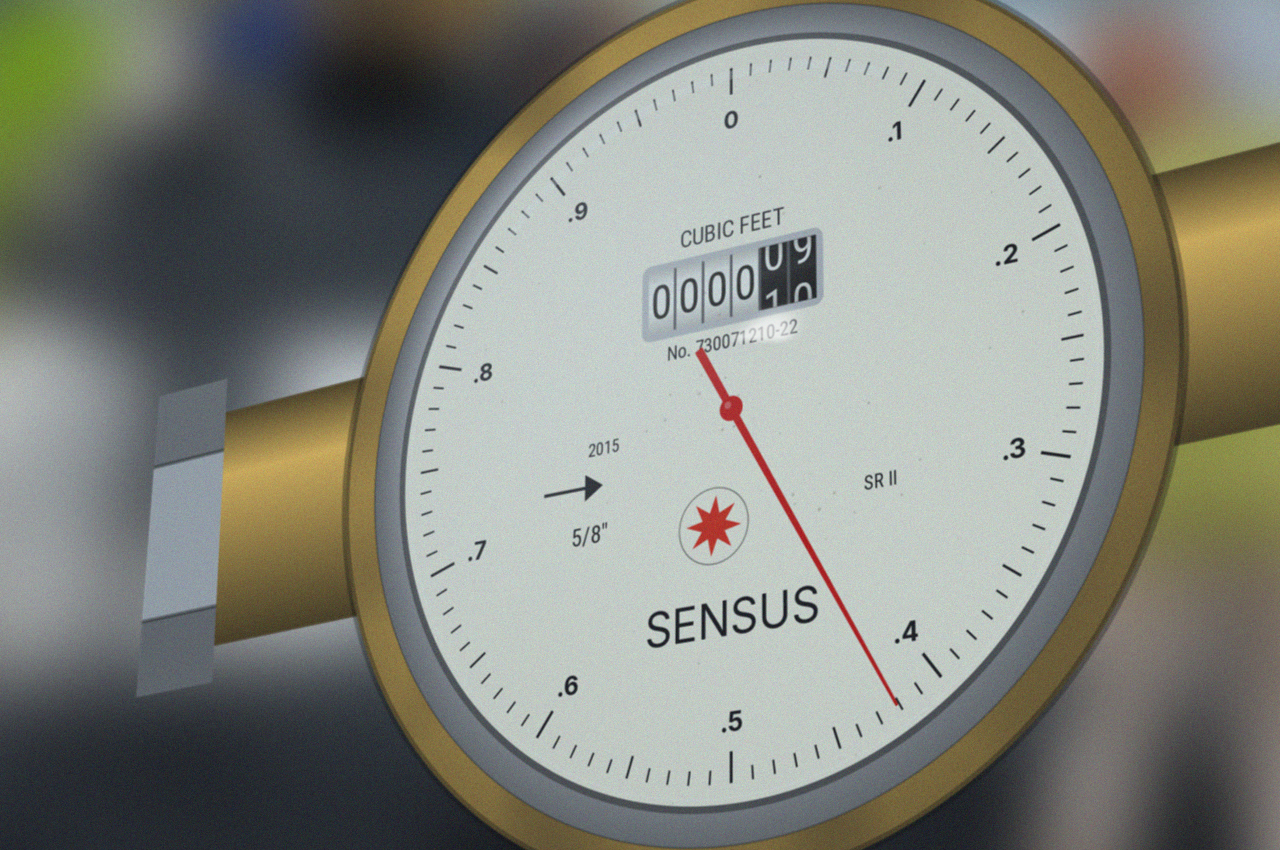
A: 9.42 ft³
